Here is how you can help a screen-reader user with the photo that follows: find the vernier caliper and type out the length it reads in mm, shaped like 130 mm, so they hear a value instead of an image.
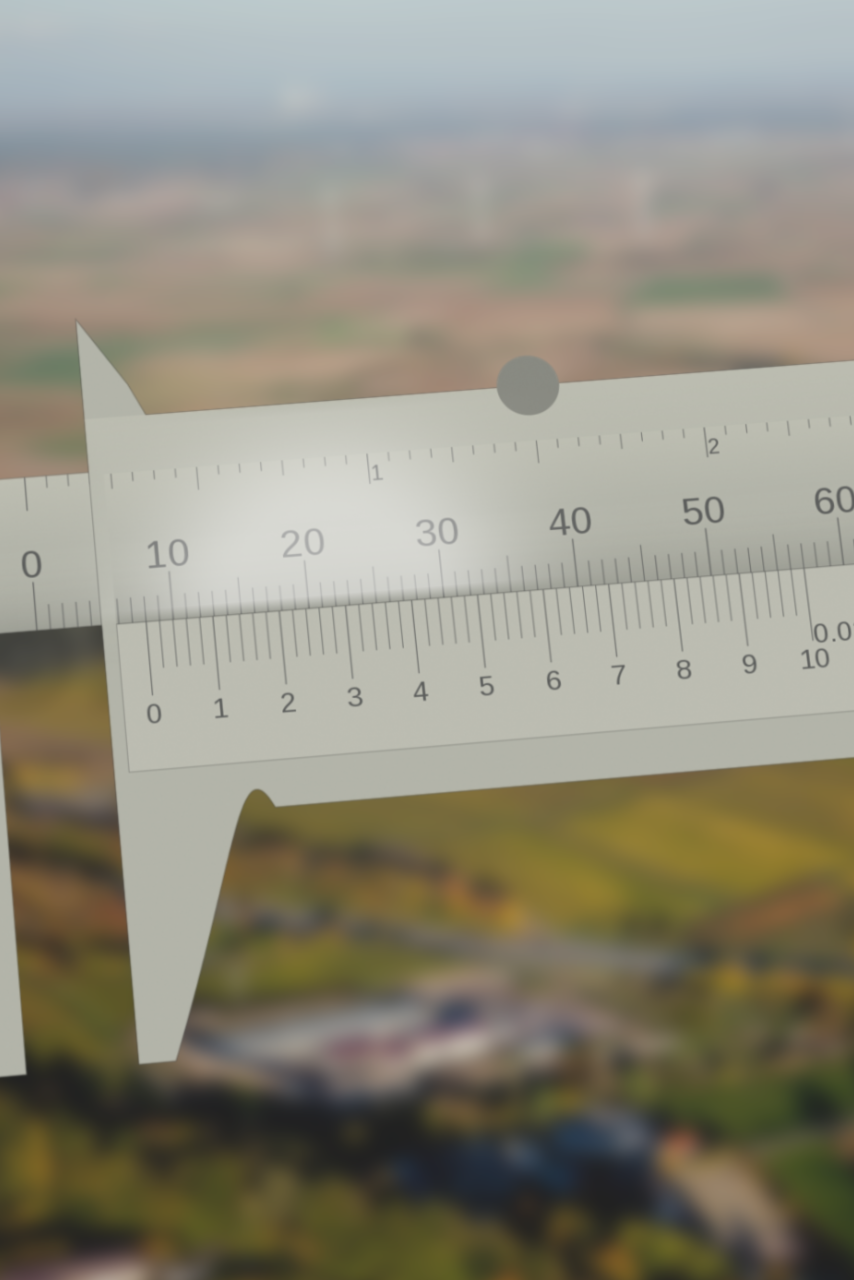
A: 8.0 mm
